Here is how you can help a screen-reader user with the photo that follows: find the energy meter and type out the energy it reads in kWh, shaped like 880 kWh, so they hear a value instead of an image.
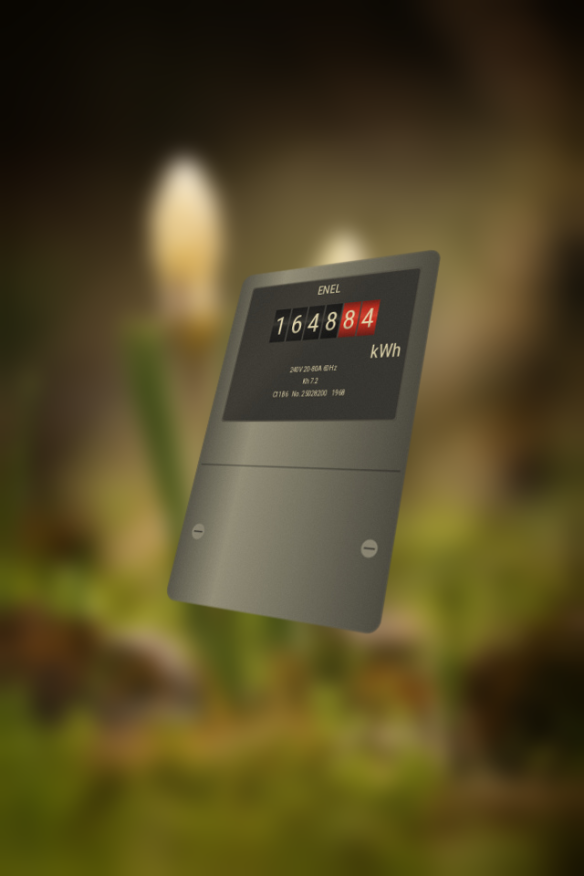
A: 1648.84 kWh
